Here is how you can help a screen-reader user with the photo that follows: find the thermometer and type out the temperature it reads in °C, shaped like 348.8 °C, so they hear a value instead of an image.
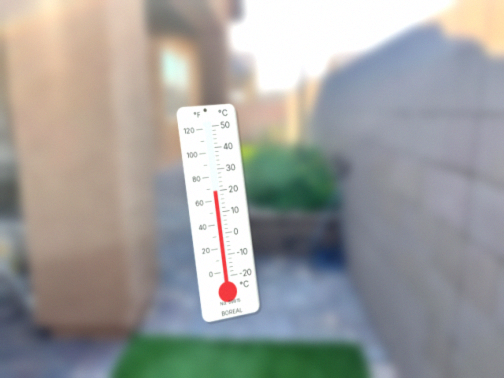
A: 20 °C
